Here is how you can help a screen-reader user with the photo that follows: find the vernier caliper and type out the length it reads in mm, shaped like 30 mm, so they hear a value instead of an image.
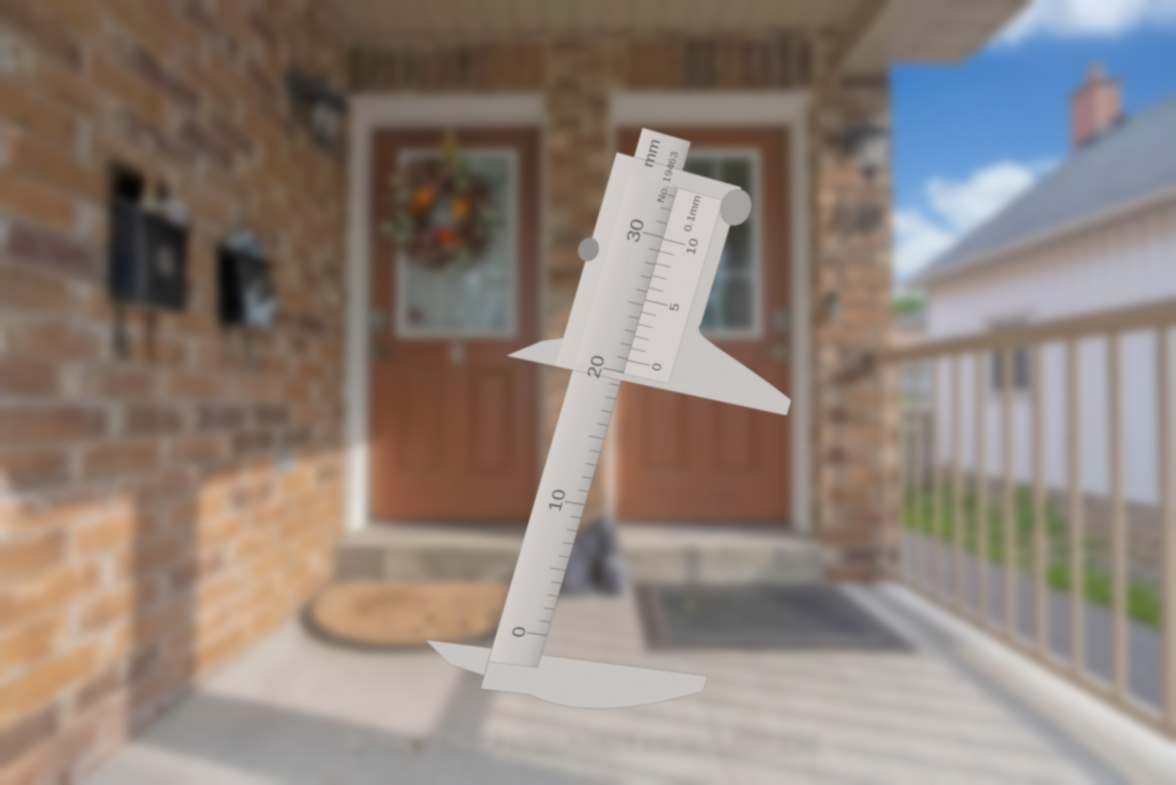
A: 20.9 mm
